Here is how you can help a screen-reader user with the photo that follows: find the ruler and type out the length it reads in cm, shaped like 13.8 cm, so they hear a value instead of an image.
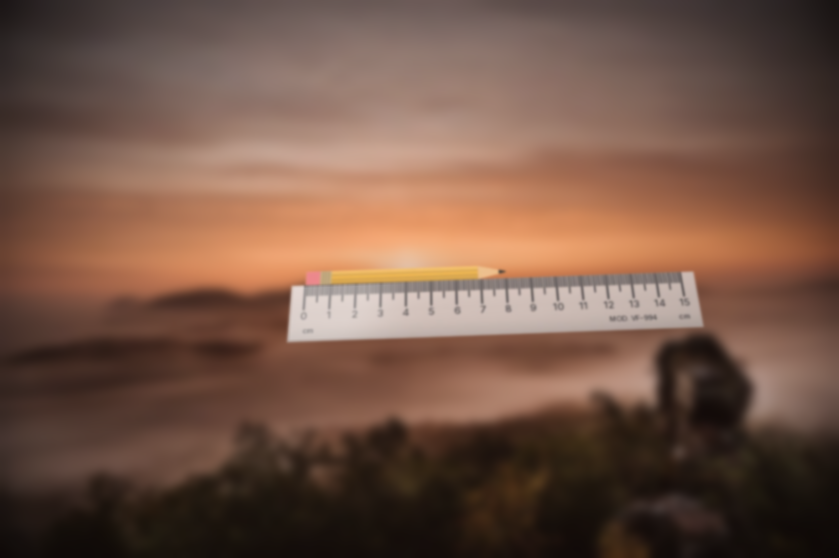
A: 8 cm
